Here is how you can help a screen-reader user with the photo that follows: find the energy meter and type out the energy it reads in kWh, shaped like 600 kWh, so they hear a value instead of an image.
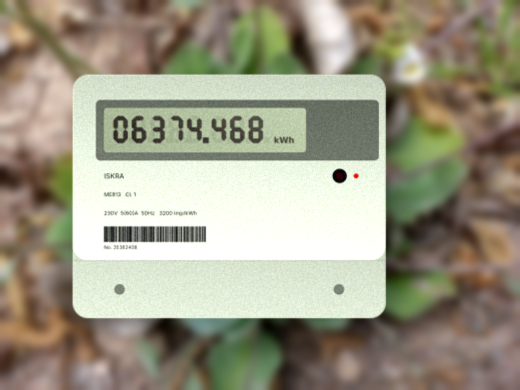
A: 6374.468 kWh
